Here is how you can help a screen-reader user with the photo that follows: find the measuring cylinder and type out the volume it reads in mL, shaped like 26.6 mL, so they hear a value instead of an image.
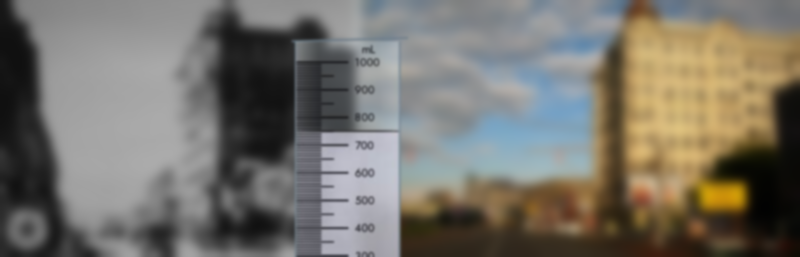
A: 750 mL
